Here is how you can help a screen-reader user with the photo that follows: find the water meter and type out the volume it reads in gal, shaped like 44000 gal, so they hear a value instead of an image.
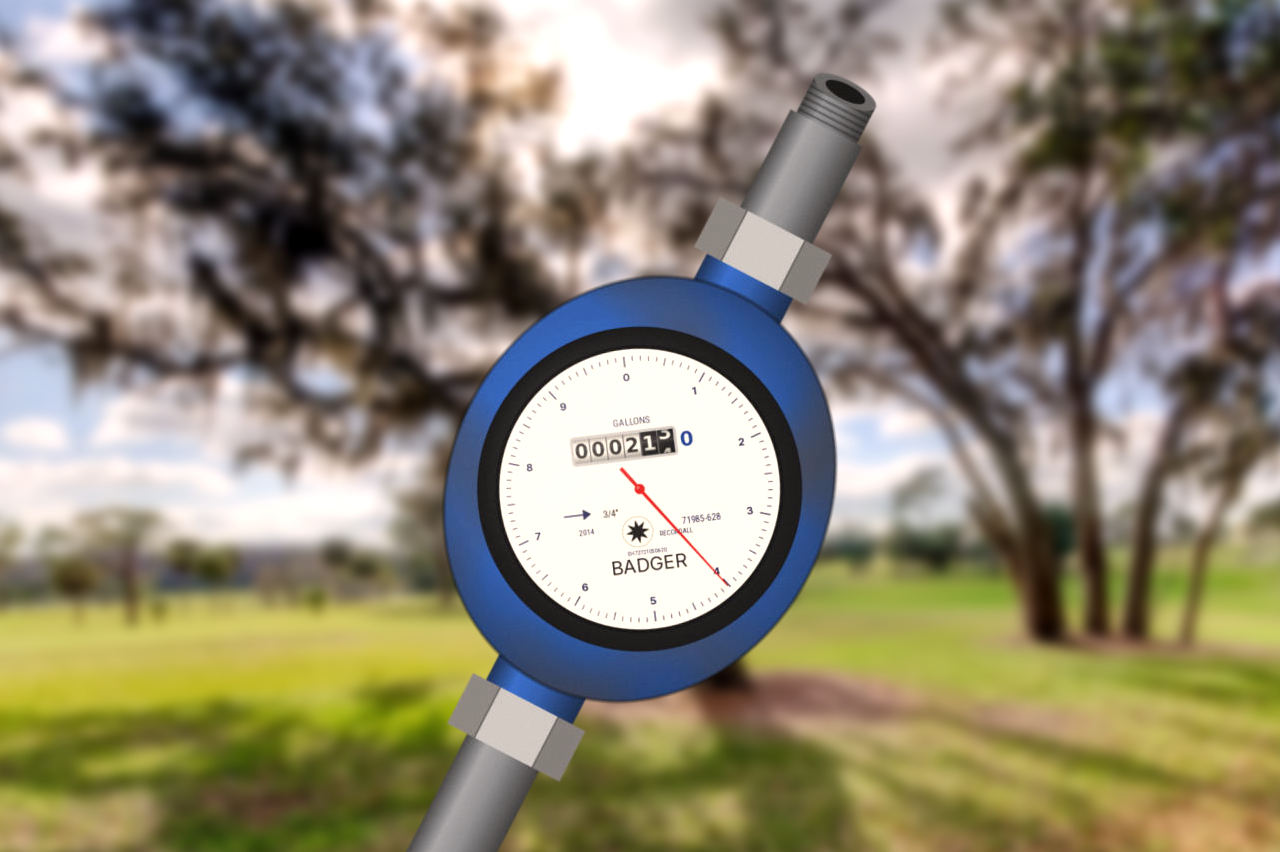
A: 2134.0 gal
